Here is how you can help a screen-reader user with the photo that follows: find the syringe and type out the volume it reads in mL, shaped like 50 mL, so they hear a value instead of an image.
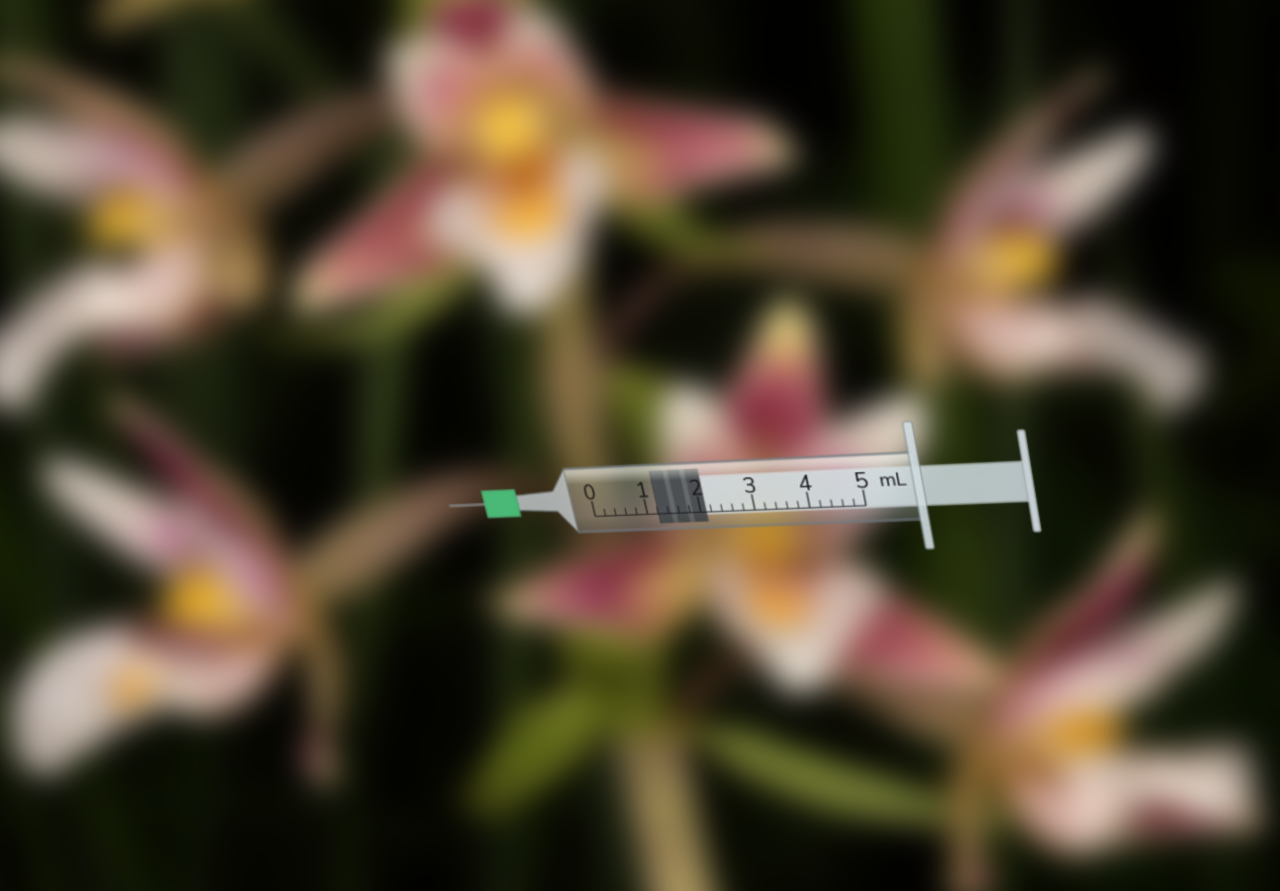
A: 1.2 mL
